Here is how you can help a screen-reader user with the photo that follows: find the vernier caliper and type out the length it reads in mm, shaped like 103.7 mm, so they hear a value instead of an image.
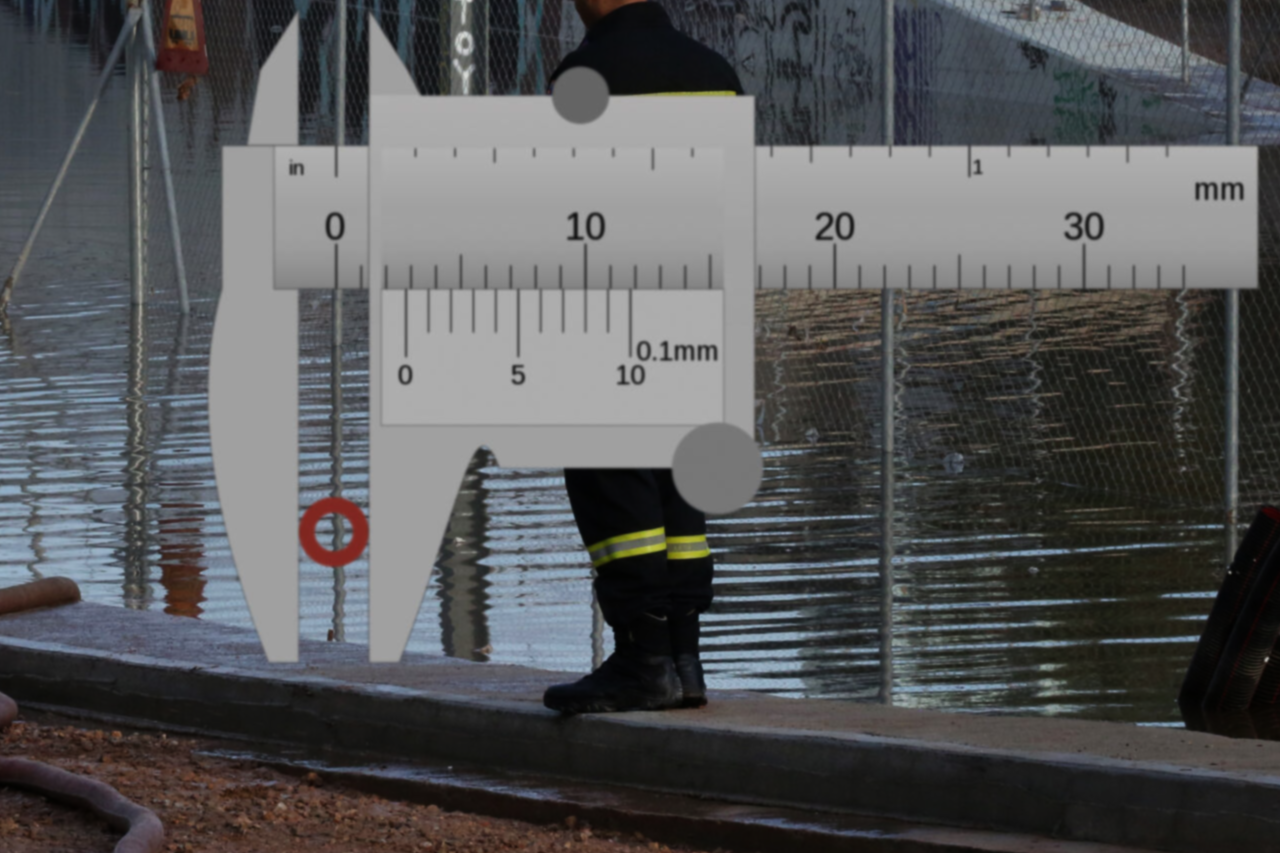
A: 2.8 mm
